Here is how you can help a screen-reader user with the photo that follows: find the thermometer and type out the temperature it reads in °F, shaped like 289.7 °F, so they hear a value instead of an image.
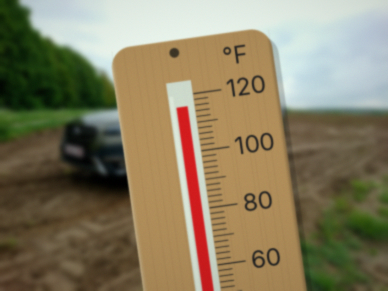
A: 116 °F
